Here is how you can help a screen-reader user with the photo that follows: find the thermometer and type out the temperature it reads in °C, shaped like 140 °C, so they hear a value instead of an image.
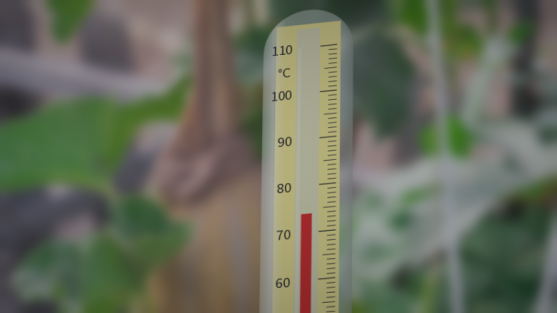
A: 74 °C
